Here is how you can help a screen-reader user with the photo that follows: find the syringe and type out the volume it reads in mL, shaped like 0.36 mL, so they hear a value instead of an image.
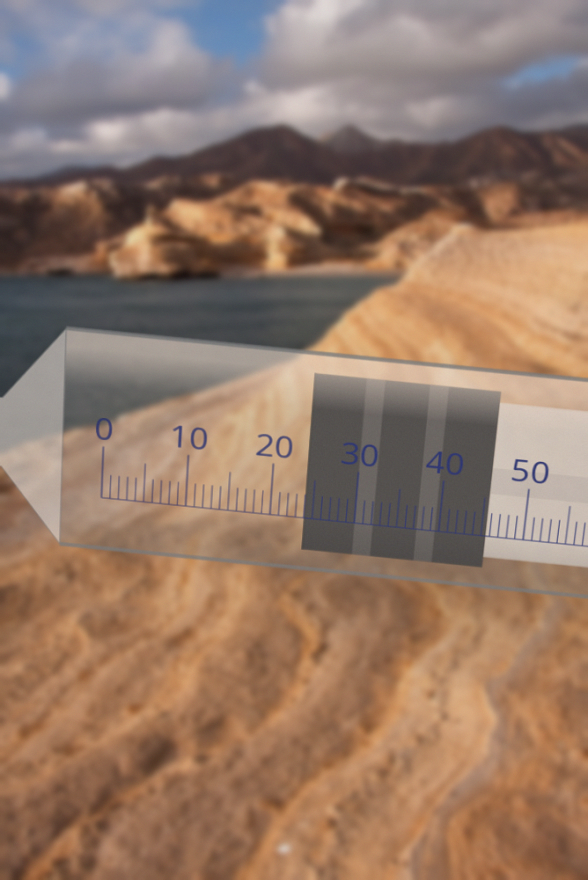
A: 24 mL
